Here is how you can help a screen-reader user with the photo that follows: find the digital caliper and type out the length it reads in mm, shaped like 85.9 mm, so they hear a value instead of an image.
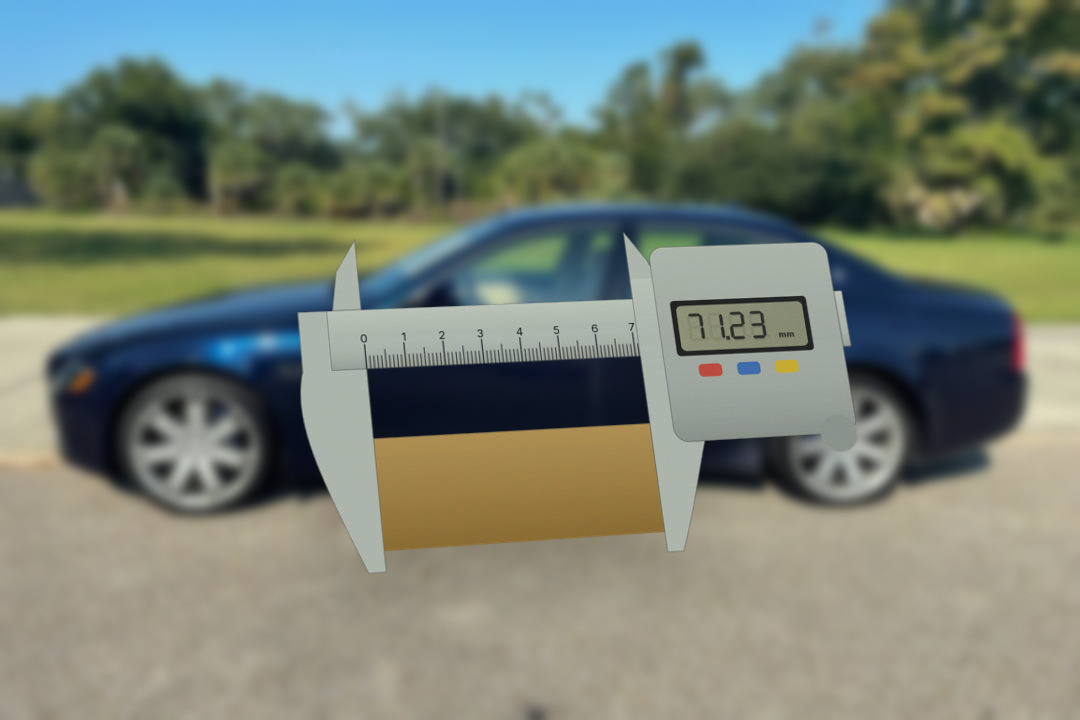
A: 71.23 mm
